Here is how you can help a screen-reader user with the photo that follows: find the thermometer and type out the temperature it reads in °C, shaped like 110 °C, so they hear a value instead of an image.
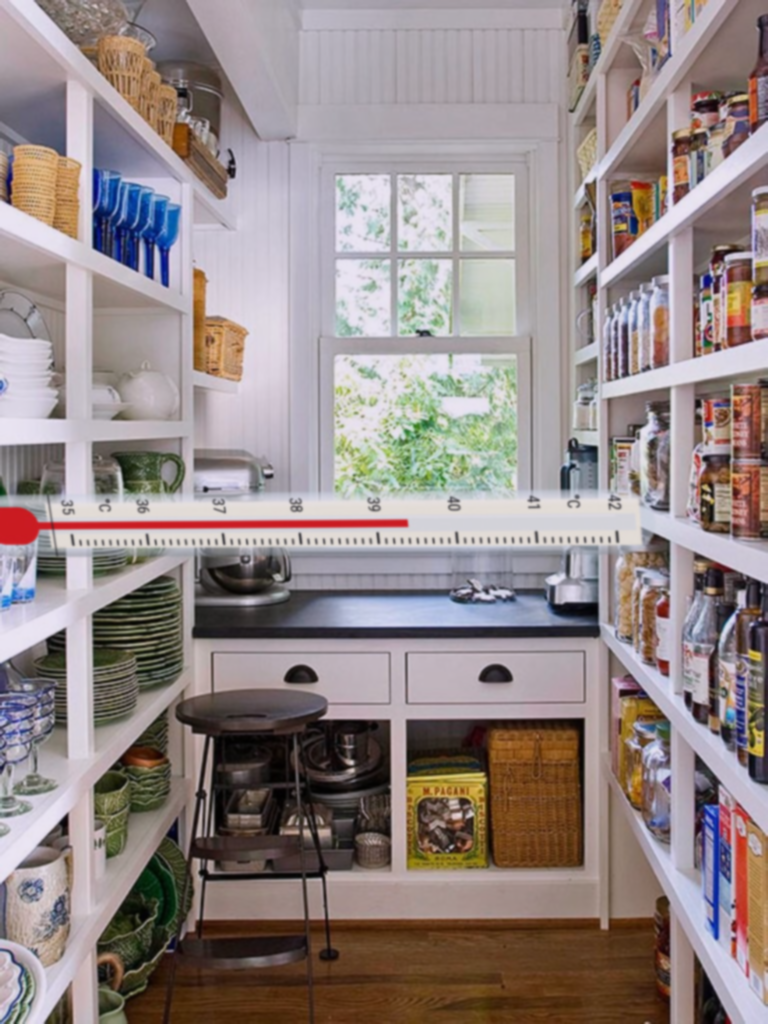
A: 39.4 °C
